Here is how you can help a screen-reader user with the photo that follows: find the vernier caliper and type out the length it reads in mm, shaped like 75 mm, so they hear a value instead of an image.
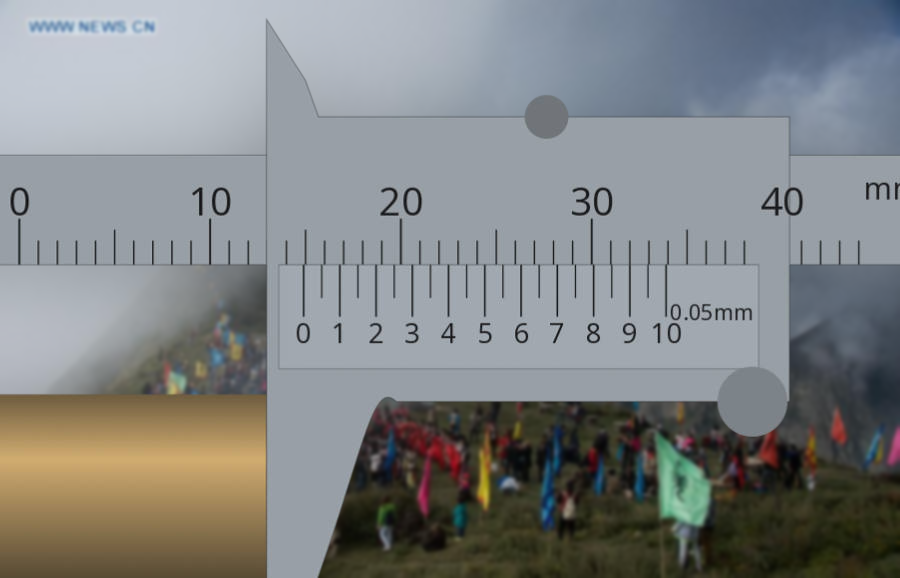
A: 14.9 mm
